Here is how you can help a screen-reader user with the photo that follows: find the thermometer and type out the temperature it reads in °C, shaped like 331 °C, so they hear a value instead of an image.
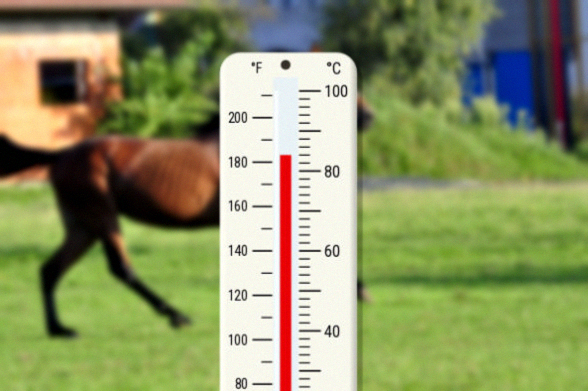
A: 84 °C
